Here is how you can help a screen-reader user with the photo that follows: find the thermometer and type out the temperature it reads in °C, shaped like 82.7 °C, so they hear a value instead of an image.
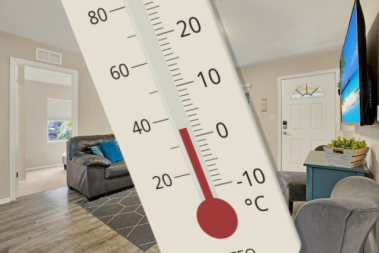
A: 2 °C
